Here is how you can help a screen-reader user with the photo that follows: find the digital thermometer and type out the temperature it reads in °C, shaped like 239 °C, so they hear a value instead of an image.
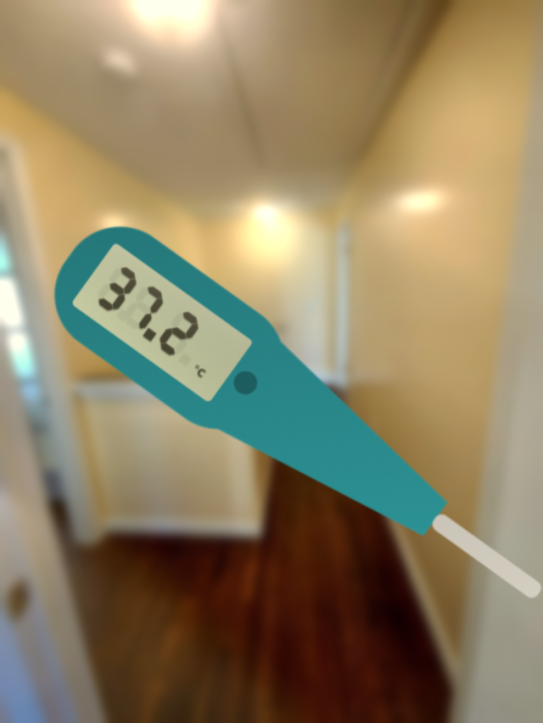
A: 37.2 °C
